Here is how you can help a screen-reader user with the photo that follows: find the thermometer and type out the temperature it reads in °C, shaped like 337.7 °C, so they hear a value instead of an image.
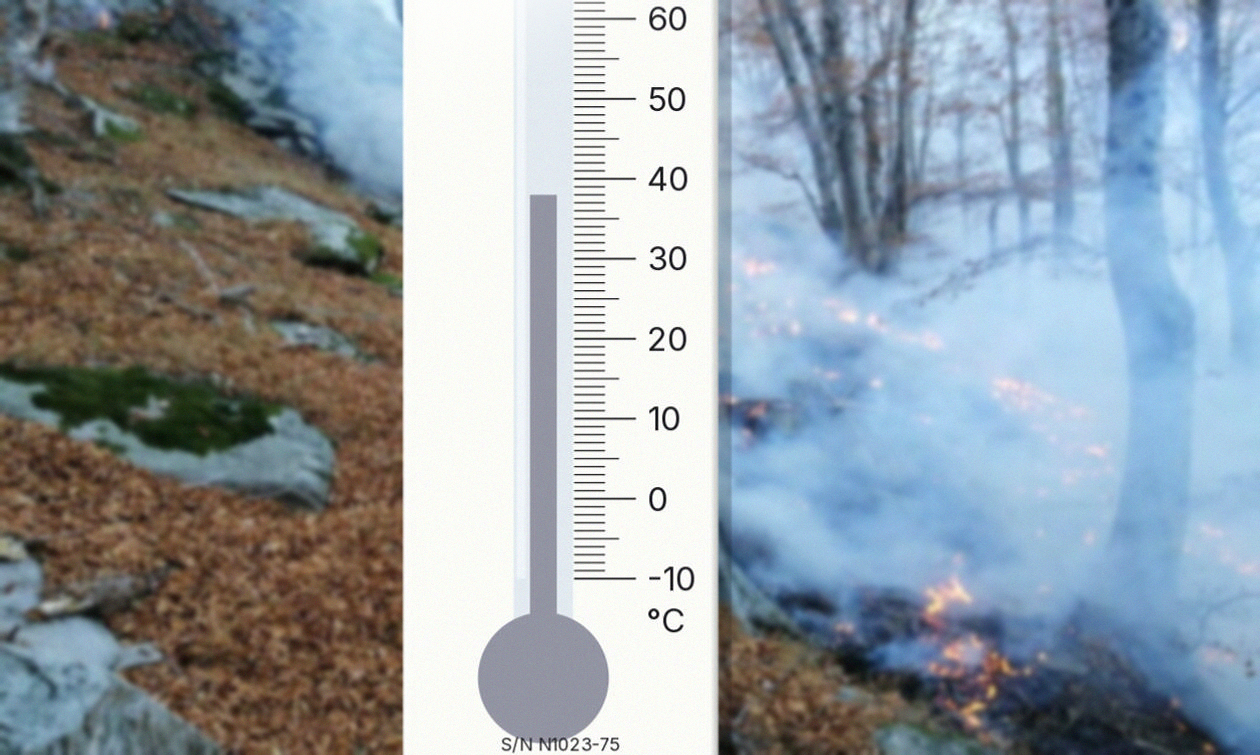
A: 38 °C
